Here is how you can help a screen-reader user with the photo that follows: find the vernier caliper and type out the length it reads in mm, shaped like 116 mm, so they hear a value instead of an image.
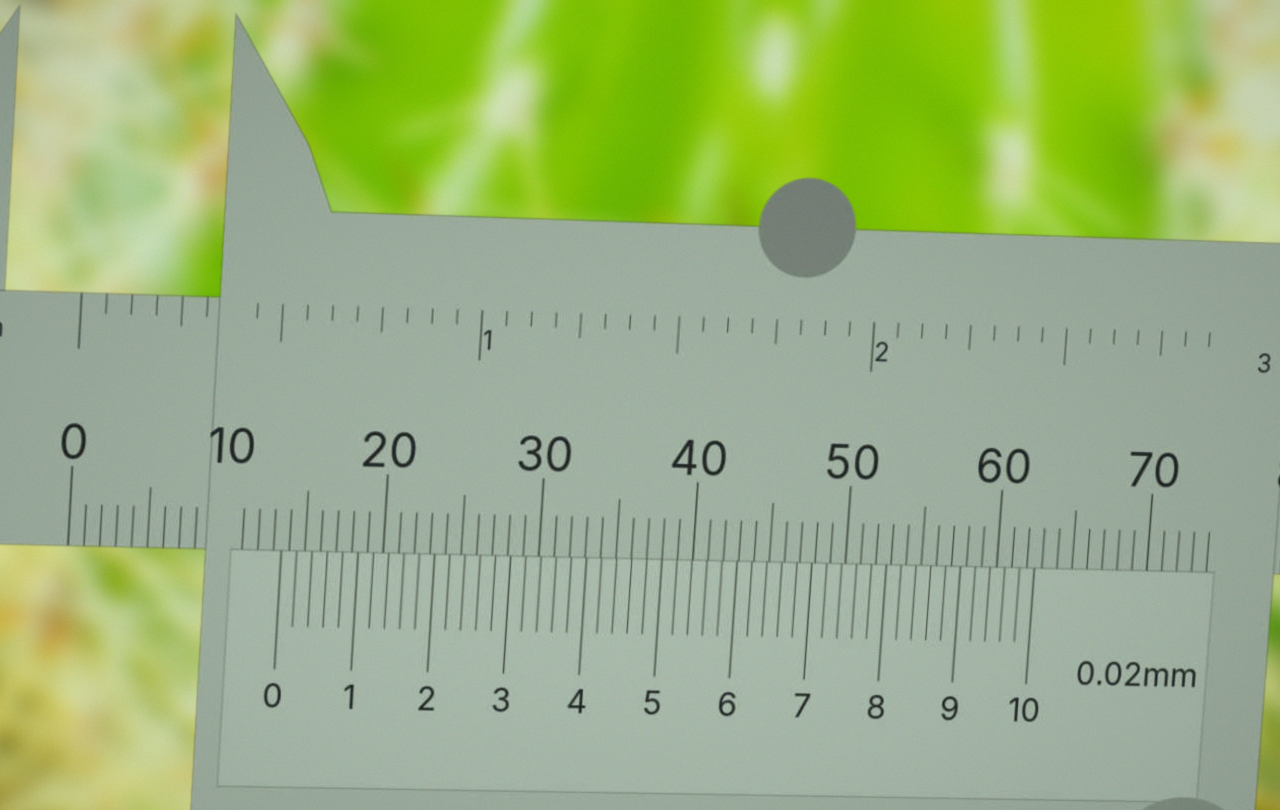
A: 13.5 mm
